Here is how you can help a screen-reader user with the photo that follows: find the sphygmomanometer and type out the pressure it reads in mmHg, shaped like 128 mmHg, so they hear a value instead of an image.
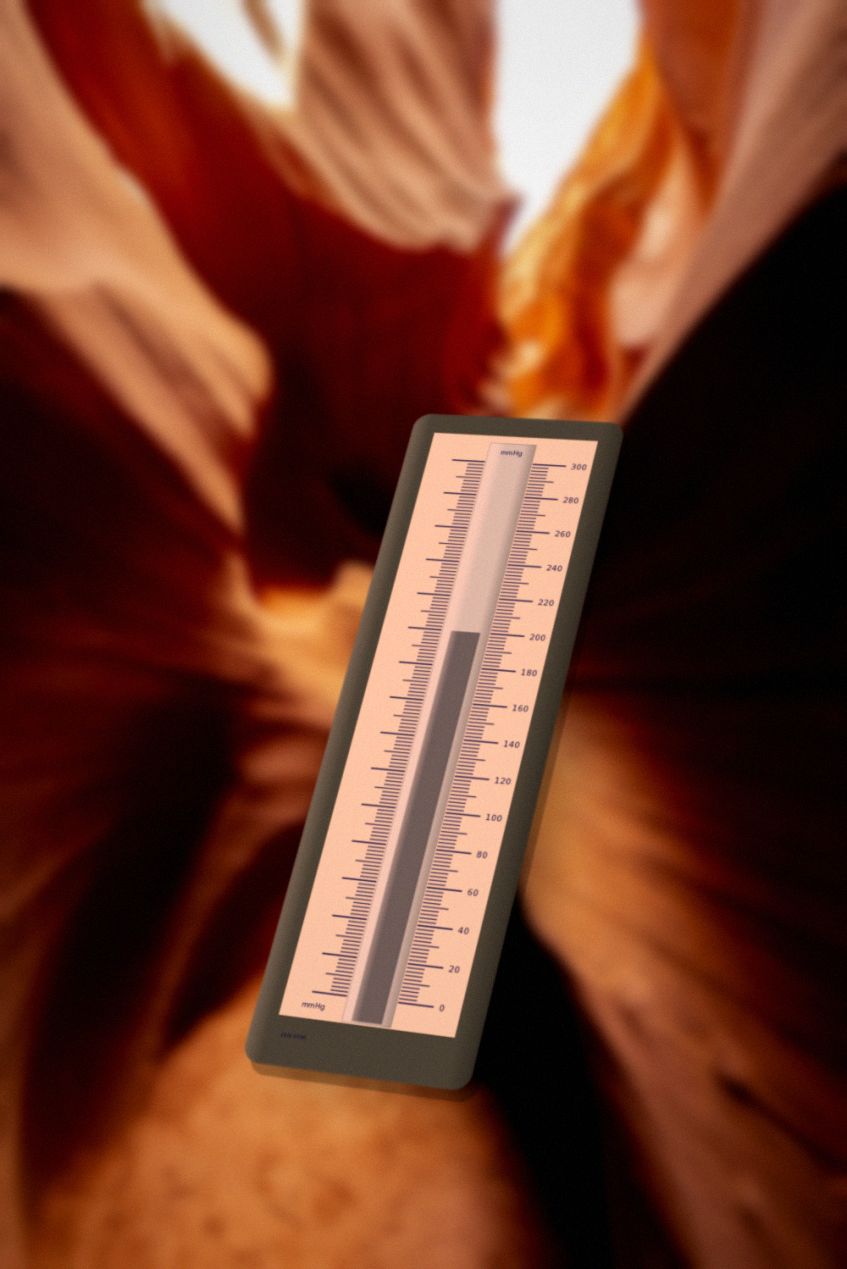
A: 200 mmHg
